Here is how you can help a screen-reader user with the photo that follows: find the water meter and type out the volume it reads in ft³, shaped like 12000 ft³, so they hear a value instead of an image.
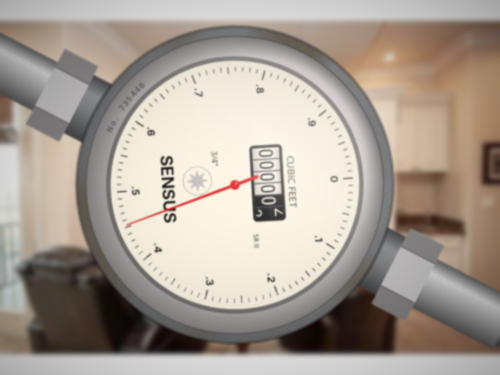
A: 2.45 ft³
